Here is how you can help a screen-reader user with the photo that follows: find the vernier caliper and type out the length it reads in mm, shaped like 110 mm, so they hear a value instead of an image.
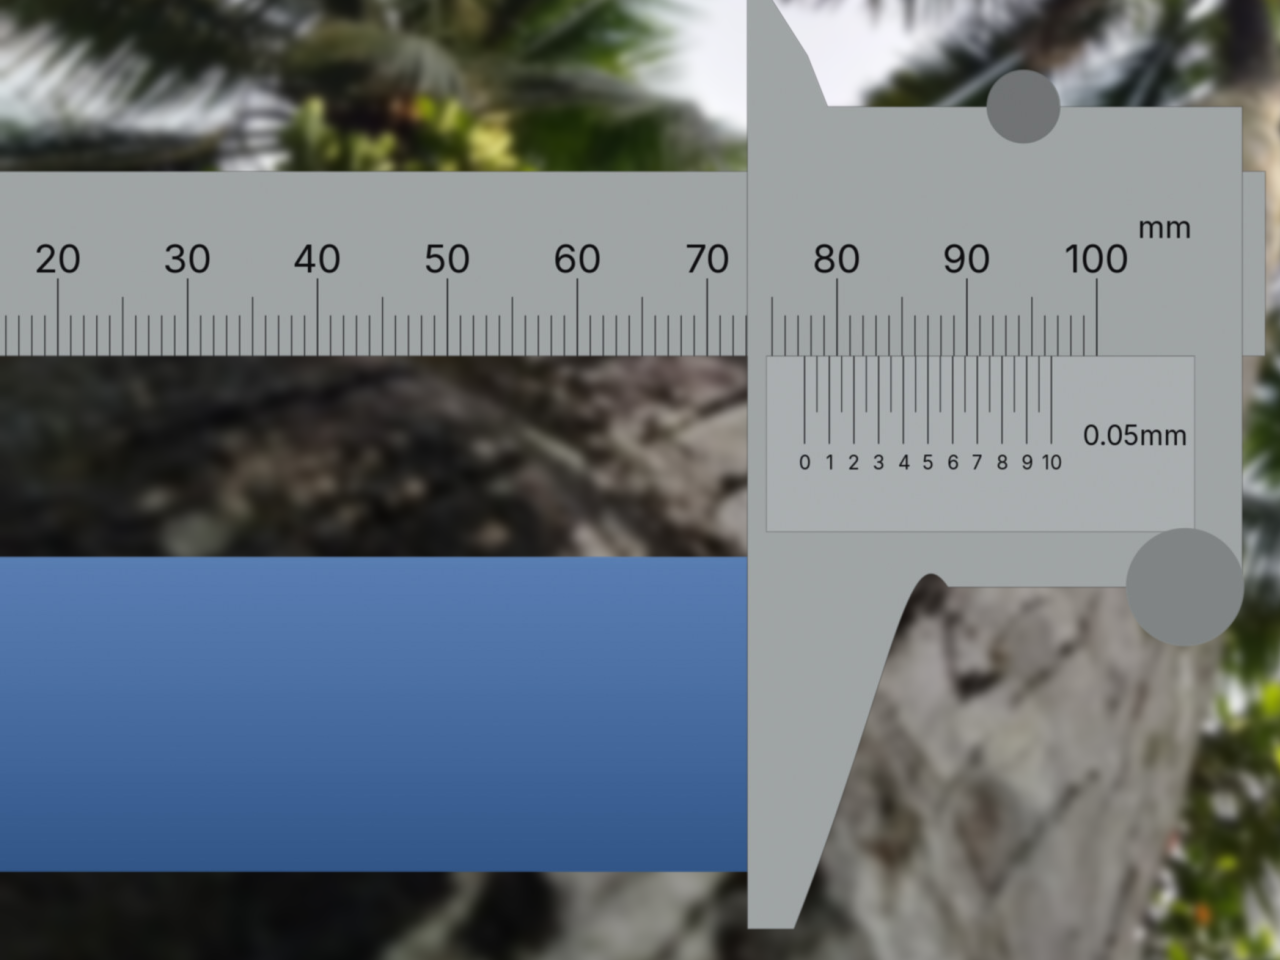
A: 77.5 mm
